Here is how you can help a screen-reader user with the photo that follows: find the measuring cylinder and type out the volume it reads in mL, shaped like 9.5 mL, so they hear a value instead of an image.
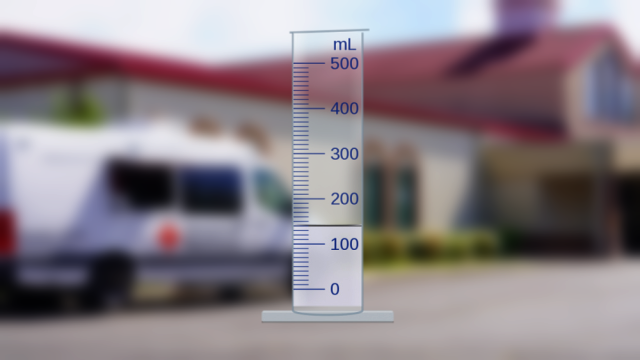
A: 140 mL
